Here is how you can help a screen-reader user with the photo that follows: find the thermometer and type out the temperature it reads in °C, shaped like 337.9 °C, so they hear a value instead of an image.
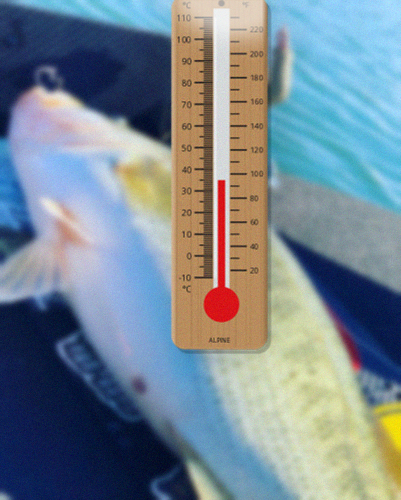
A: 35 °C
